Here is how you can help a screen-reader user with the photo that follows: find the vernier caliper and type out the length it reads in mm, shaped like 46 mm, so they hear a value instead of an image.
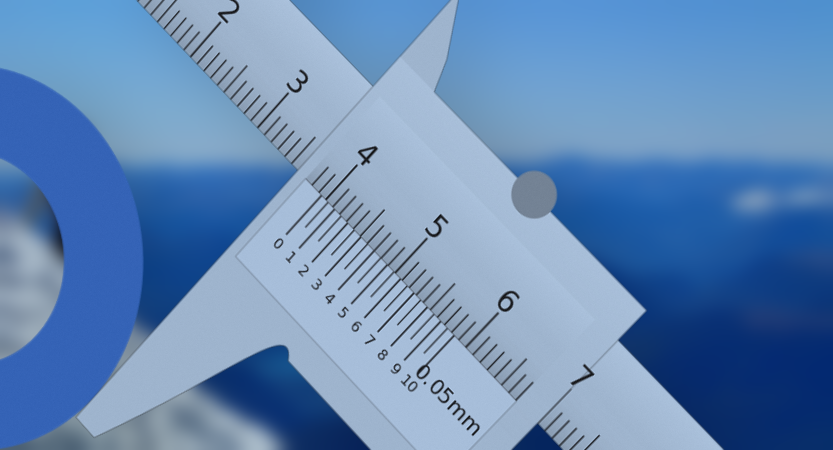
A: 39.4 mm
